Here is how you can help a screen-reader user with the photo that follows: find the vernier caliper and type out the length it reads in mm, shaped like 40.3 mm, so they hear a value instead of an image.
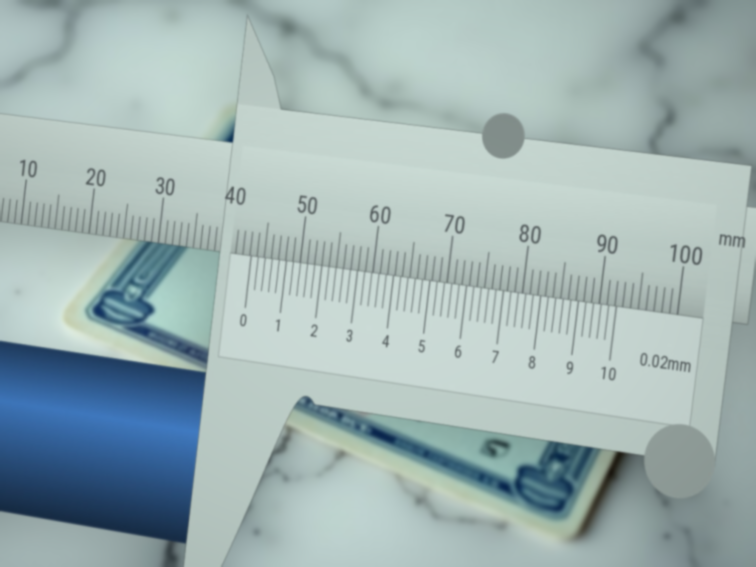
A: 43.2 mm
